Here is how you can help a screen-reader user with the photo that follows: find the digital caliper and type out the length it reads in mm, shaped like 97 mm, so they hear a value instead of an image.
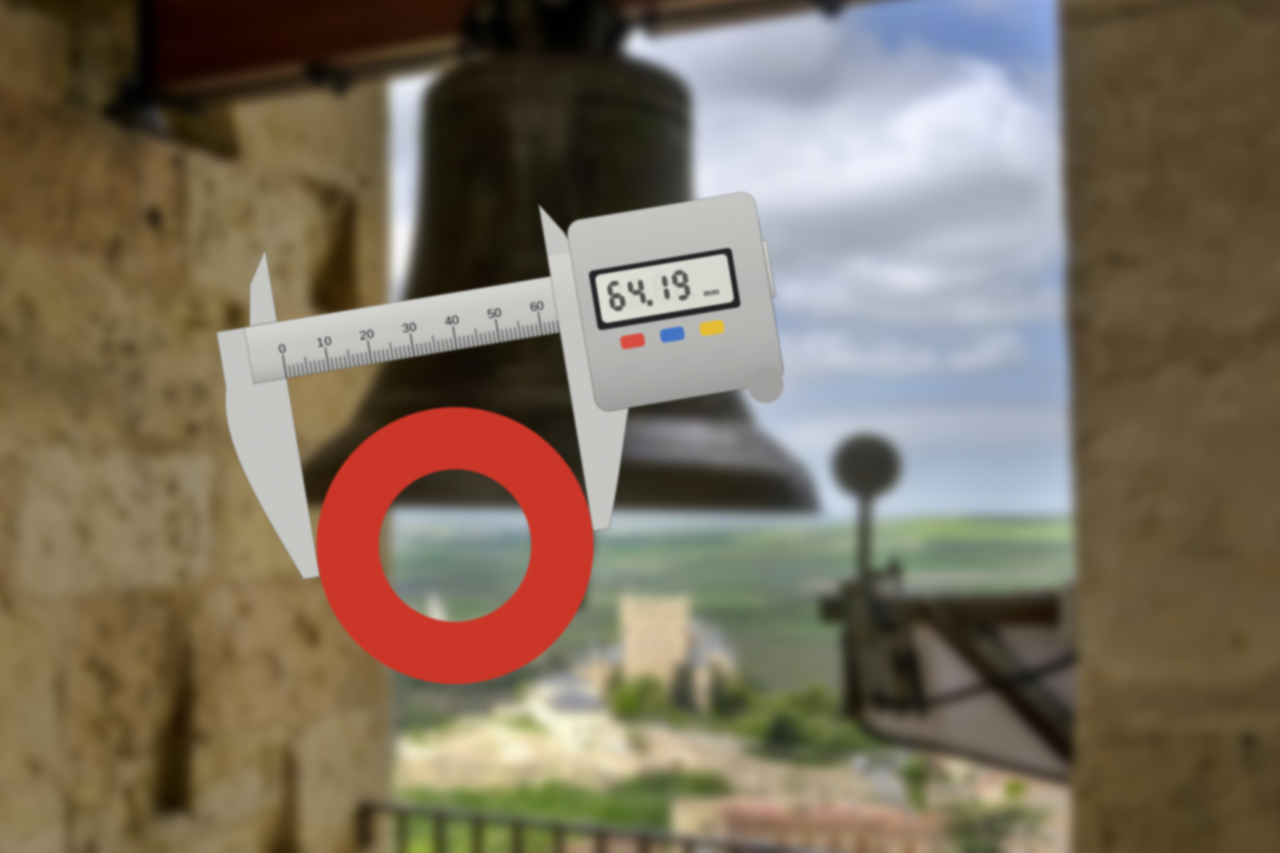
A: 64.19 mm
